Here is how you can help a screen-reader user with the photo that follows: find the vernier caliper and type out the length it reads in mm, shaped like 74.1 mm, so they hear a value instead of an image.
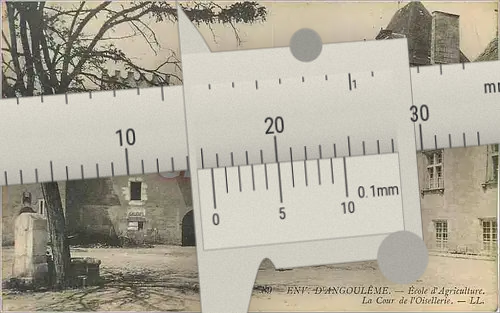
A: 15.6 mm
